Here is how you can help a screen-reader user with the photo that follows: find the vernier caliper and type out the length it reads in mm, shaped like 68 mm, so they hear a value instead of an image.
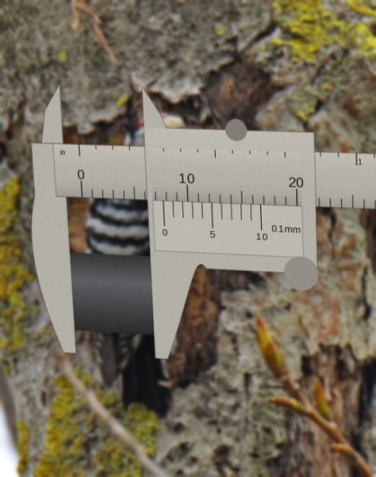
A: 7.7 mm
